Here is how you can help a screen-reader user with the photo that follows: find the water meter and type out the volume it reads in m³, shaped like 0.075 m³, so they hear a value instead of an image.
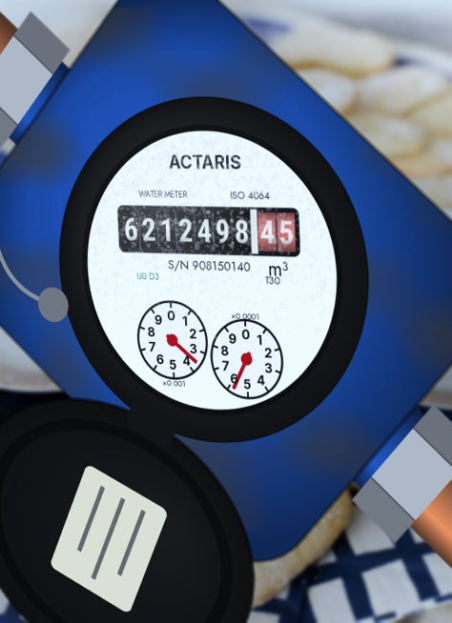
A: 6212498.4535 m³
